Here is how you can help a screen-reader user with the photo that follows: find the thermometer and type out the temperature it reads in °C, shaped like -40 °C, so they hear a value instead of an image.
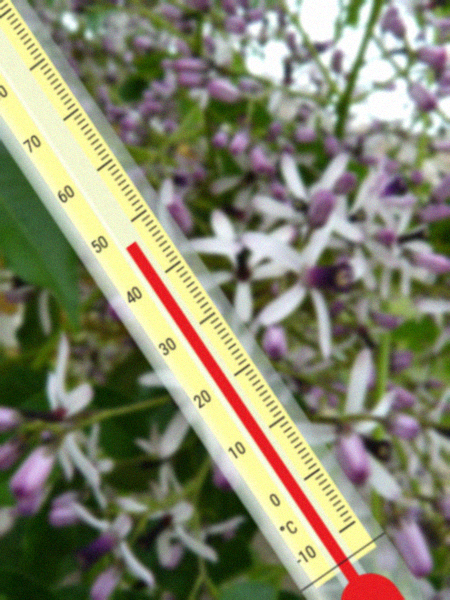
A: 47 °C
